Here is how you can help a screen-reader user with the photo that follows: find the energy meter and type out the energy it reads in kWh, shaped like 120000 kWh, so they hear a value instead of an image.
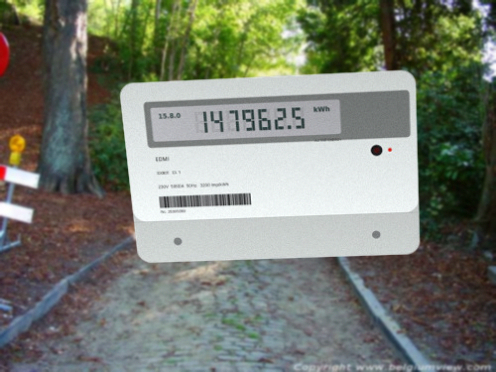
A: 147962.5 kWh
